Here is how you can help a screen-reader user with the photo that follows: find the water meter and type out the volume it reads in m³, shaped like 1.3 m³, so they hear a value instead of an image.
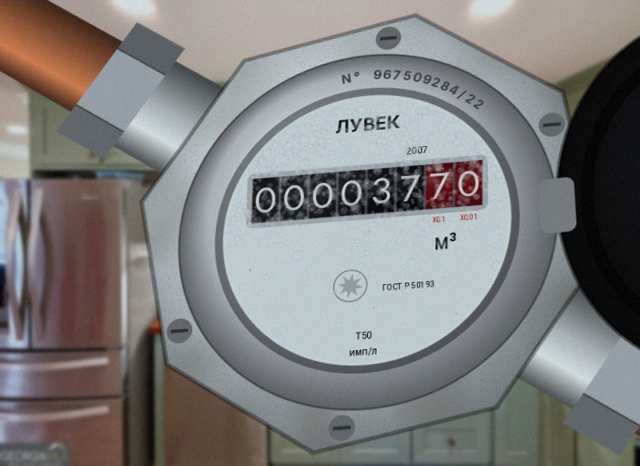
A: 37.70 m³
